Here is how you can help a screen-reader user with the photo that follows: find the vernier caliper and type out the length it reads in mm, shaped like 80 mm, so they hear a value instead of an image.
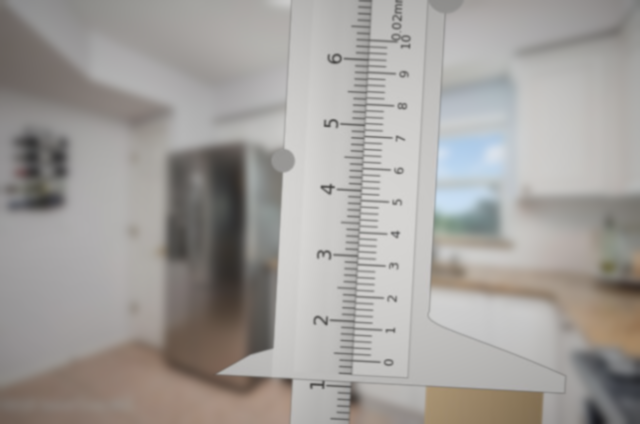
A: 14.0 mm
